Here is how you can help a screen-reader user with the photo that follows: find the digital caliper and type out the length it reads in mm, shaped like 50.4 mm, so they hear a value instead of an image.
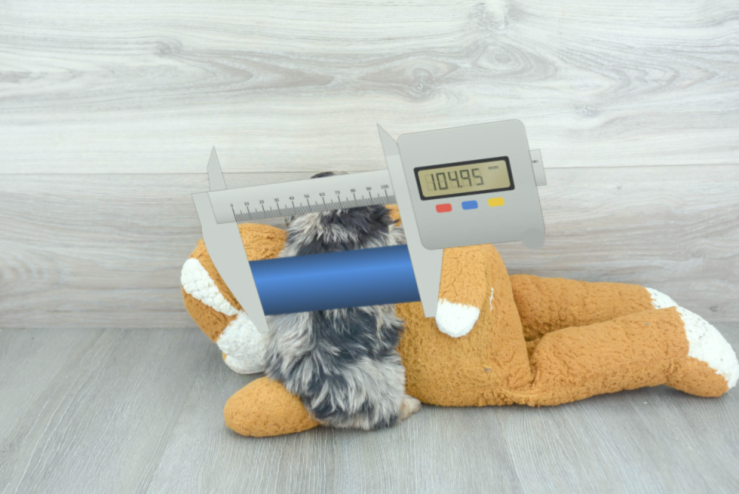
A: 104.95 mm
